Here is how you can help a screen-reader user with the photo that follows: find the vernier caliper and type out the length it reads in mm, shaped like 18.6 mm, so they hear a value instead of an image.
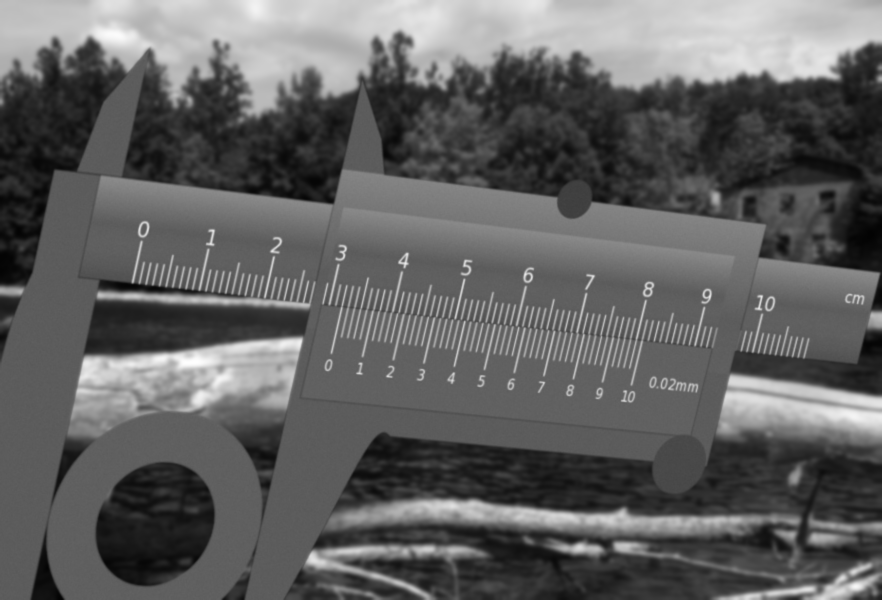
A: 32.0 mm
